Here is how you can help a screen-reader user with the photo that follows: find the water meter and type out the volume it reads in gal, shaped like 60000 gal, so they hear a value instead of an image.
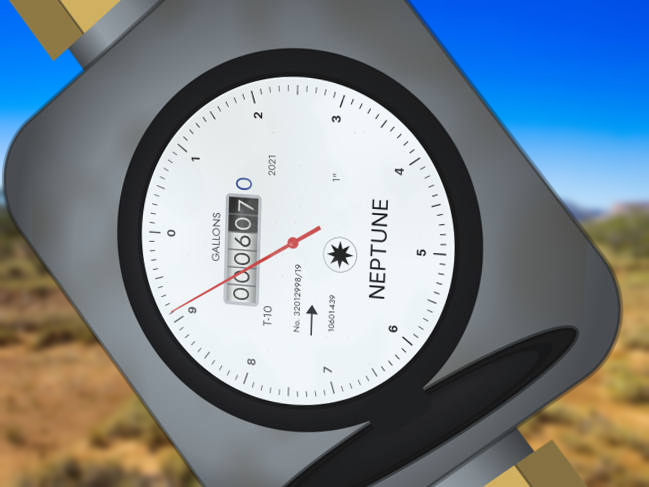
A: 6069.1 gal
